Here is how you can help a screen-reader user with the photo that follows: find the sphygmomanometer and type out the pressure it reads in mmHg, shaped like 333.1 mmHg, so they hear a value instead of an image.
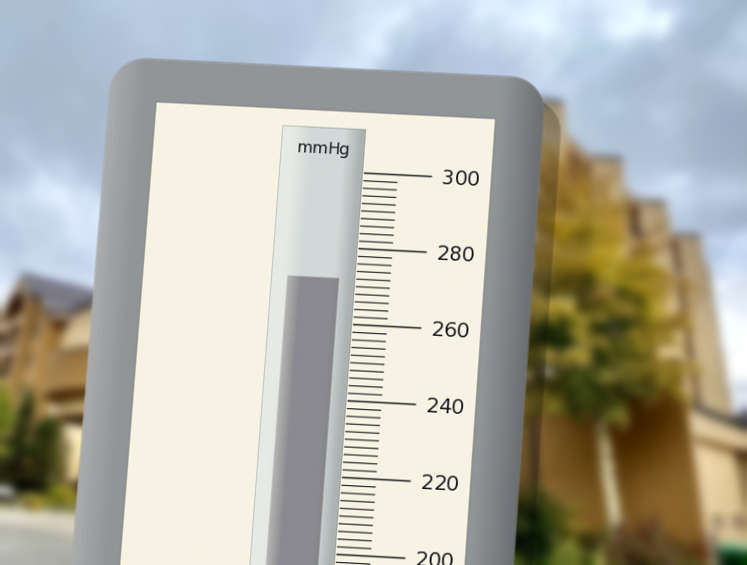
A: 272 mmHg
